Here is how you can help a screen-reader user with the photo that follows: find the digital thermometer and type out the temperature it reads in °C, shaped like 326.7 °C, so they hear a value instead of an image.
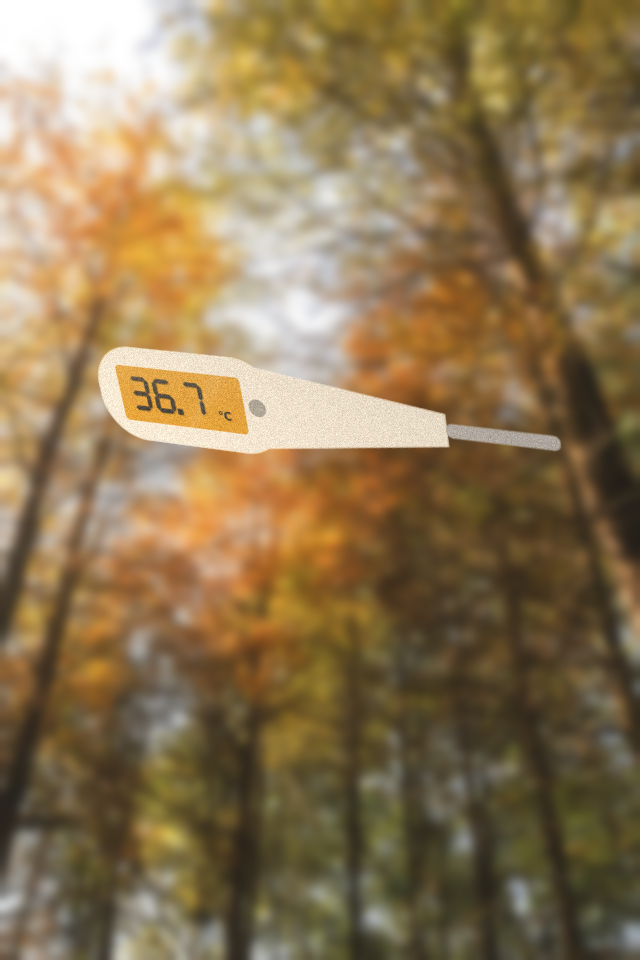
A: 36.7 °C
